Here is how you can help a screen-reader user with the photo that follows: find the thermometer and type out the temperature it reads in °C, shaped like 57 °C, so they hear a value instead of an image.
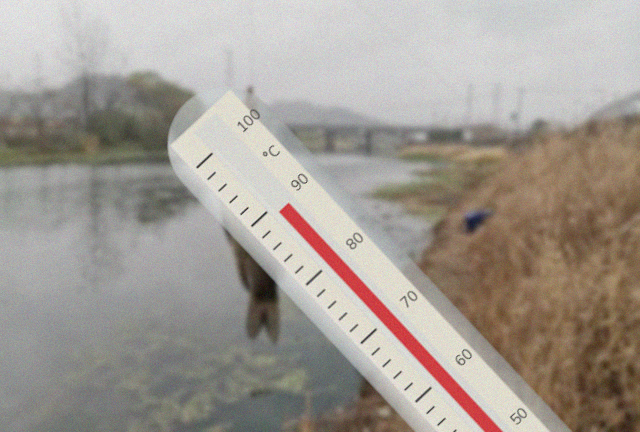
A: 89 °C
